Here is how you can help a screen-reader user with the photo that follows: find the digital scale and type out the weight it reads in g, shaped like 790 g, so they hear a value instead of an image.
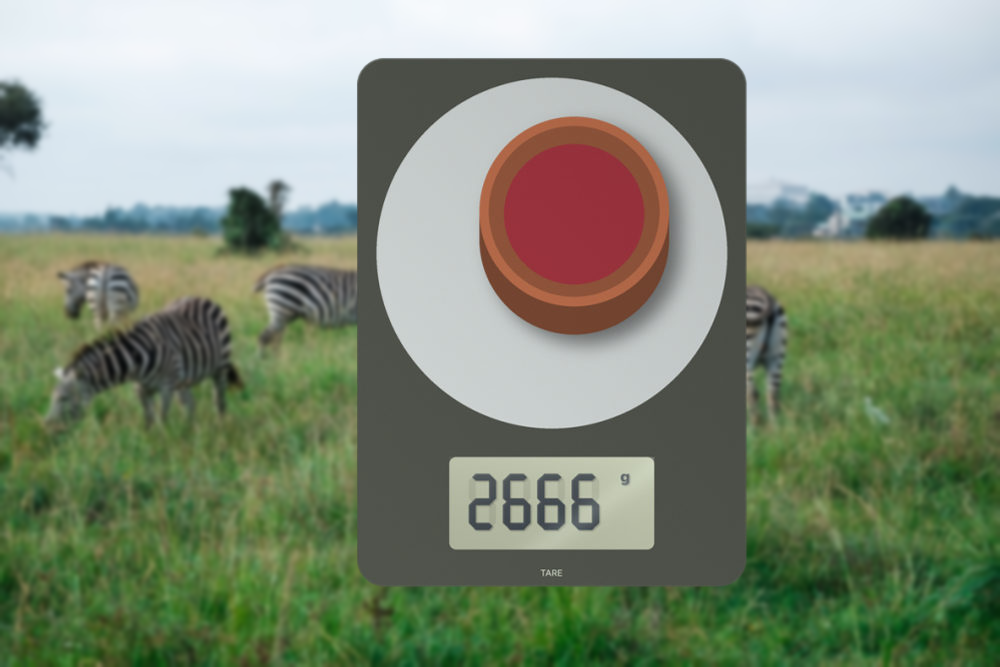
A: 2666 g
